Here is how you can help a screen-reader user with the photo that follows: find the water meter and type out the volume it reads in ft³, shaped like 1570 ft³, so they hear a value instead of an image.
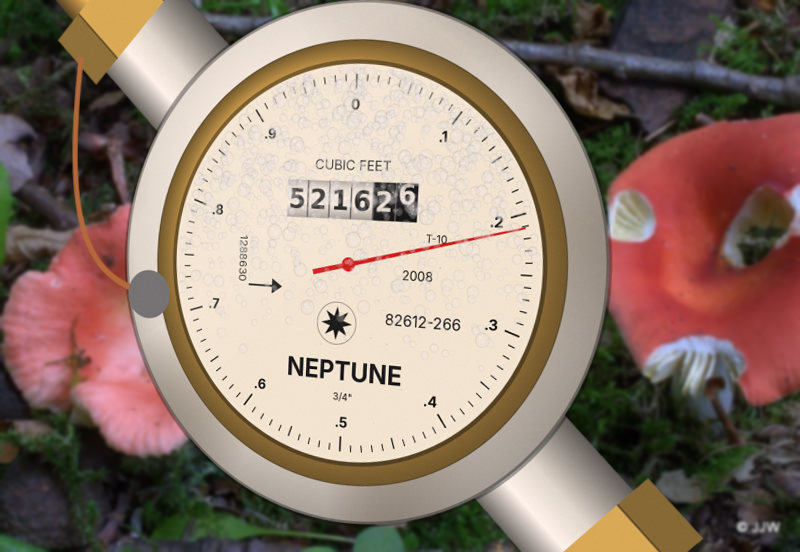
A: 521626.21 ft³
